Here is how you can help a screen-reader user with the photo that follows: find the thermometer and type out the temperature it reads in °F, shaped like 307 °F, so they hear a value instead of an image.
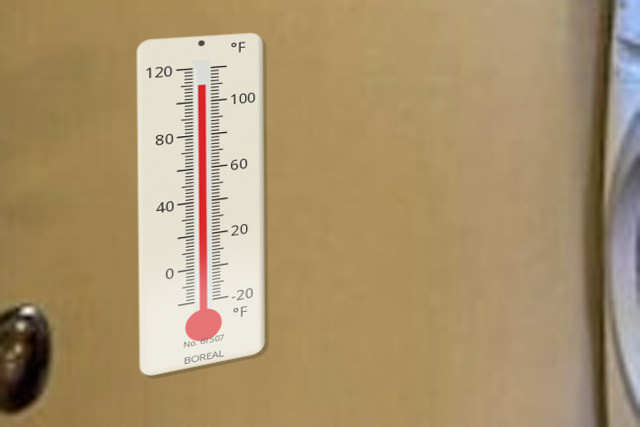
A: 110 °F
